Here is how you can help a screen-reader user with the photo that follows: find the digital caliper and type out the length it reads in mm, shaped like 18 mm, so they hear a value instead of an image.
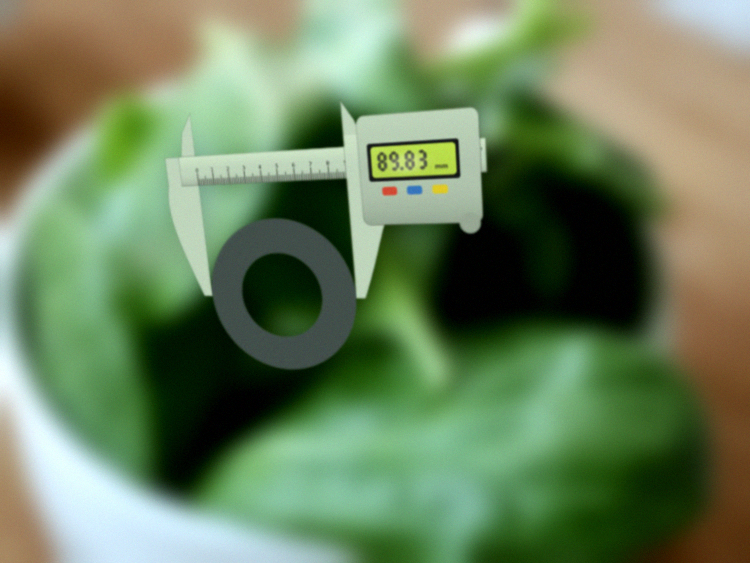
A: 89.83 mm
